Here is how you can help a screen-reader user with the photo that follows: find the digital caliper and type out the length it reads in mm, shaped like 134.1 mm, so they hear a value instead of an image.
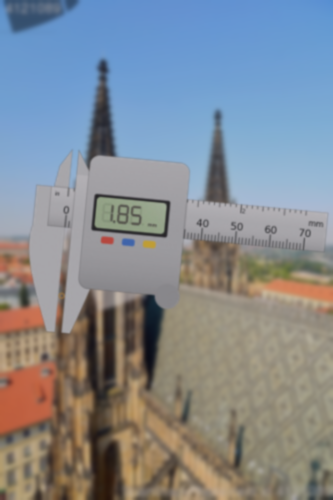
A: 1.85 mm
